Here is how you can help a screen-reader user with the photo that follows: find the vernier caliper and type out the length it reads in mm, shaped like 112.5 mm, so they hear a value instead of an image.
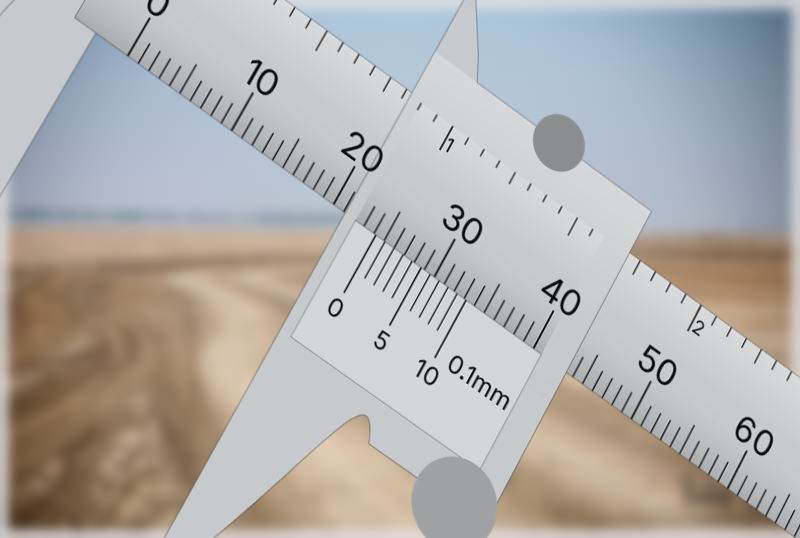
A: 24.2 mm
